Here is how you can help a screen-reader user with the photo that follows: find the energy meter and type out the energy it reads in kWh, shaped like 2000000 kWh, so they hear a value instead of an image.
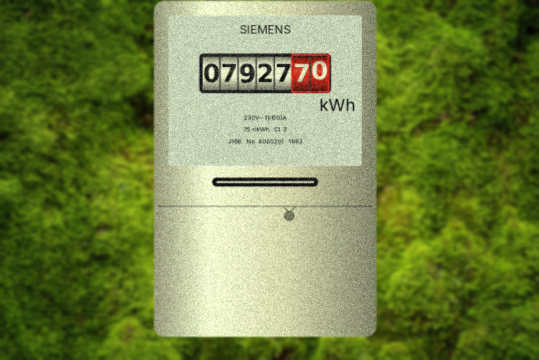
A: 7927.70 kWh
